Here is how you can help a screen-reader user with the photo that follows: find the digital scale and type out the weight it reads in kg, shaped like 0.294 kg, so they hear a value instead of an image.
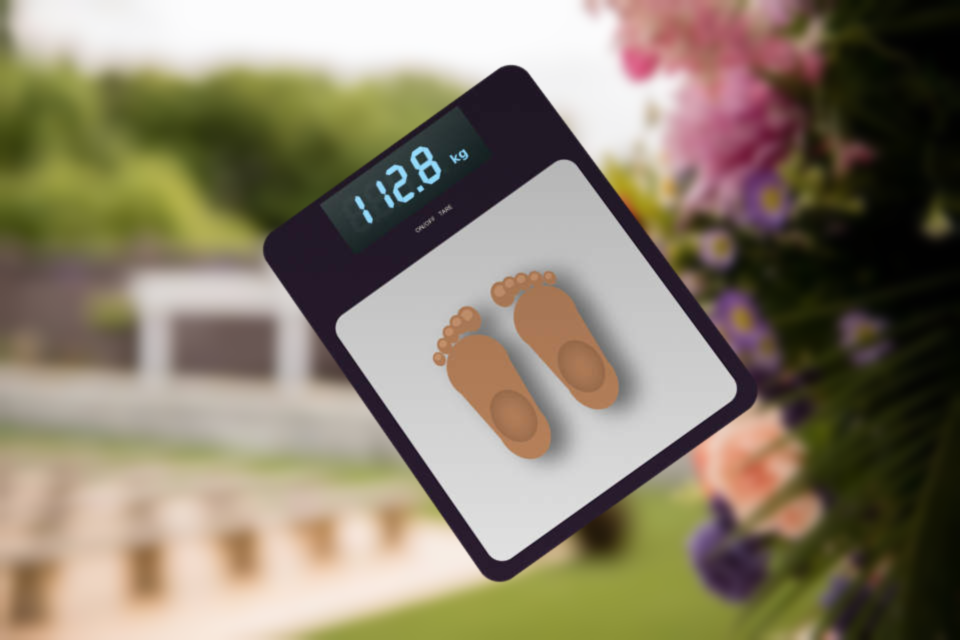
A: 112.8 kg
